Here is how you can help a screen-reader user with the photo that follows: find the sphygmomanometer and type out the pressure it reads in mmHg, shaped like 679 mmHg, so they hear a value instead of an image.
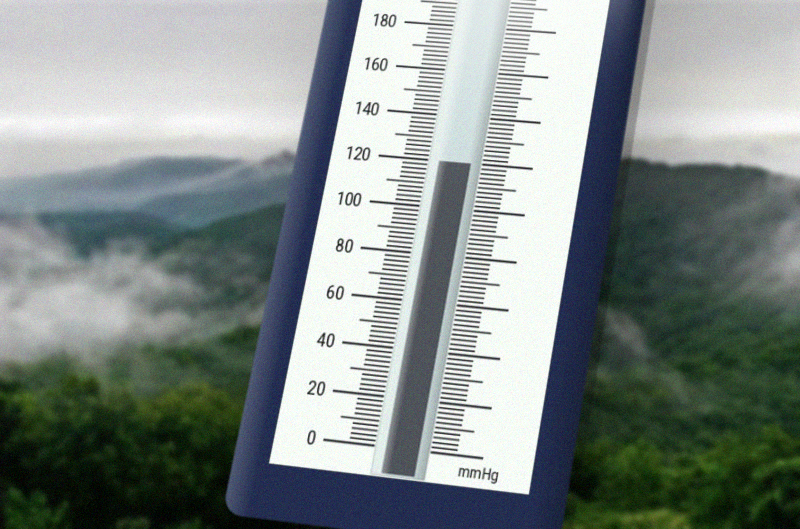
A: 120 mmHg
